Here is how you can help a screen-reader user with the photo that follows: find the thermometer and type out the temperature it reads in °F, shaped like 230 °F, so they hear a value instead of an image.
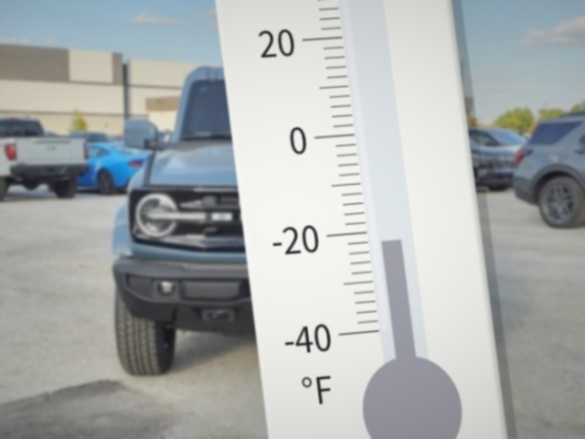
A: -22 °F
